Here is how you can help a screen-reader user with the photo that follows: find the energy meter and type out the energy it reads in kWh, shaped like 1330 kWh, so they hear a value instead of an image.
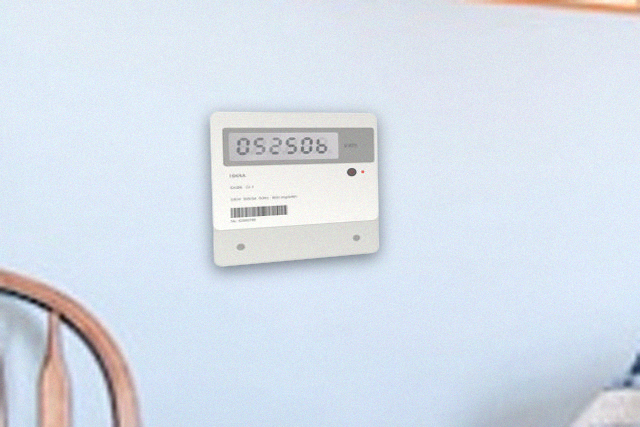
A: 52506 kWh
